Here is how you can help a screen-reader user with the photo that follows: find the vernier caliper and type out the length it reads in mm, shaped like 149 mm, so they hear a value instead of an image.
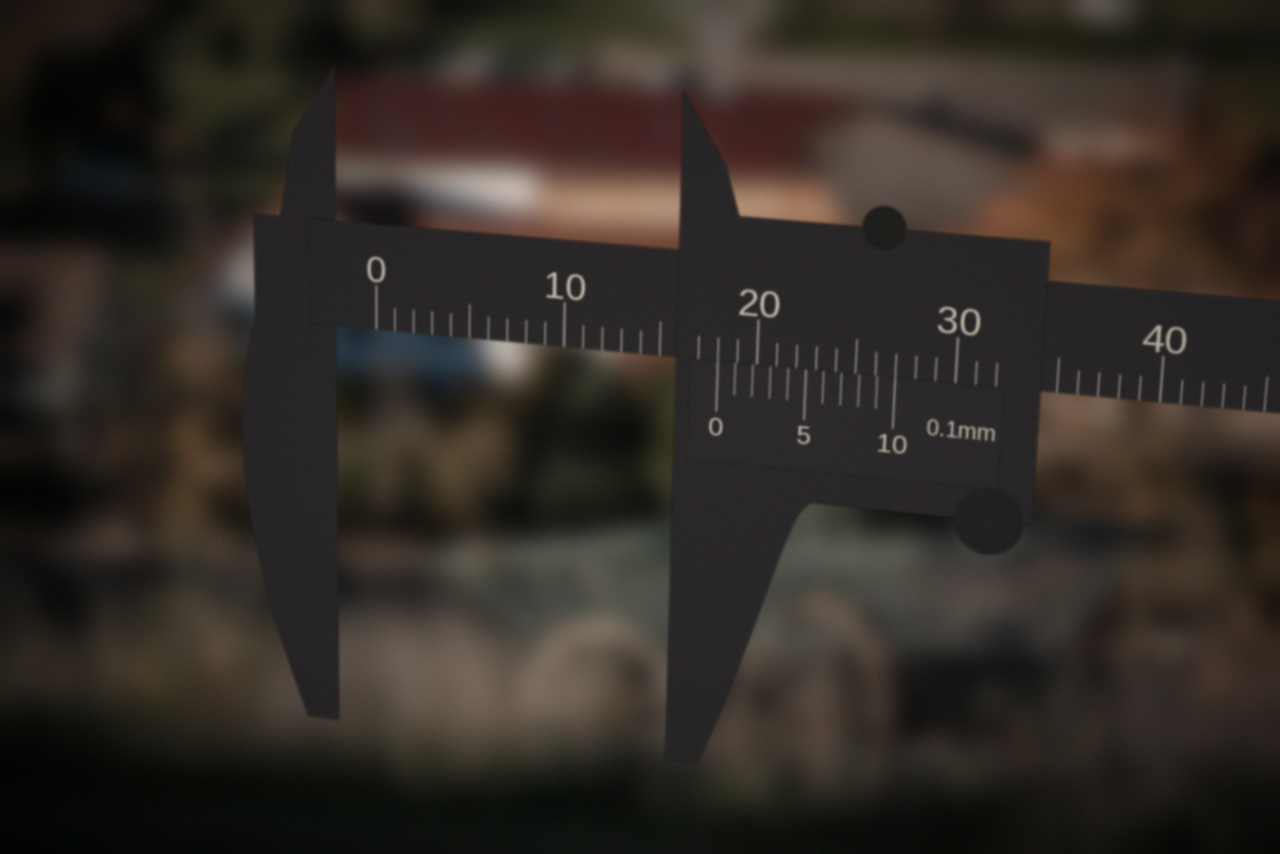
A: 18.0 mm
